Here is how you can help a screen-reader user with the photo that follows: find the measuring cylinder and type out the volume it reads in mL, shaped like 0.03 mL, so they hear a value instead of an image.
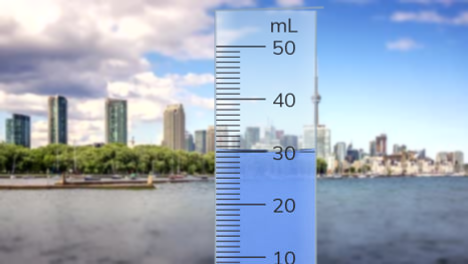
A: 30 mL
